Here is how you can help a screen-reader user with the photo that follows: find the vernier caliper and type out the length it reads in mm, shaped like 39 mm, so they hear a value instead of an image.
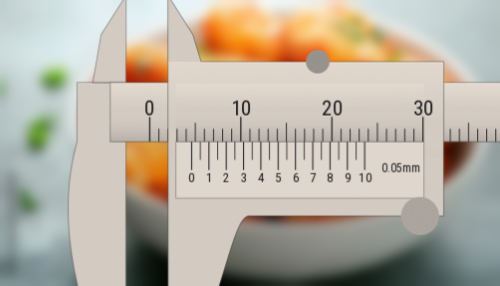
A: 4.6 mm
